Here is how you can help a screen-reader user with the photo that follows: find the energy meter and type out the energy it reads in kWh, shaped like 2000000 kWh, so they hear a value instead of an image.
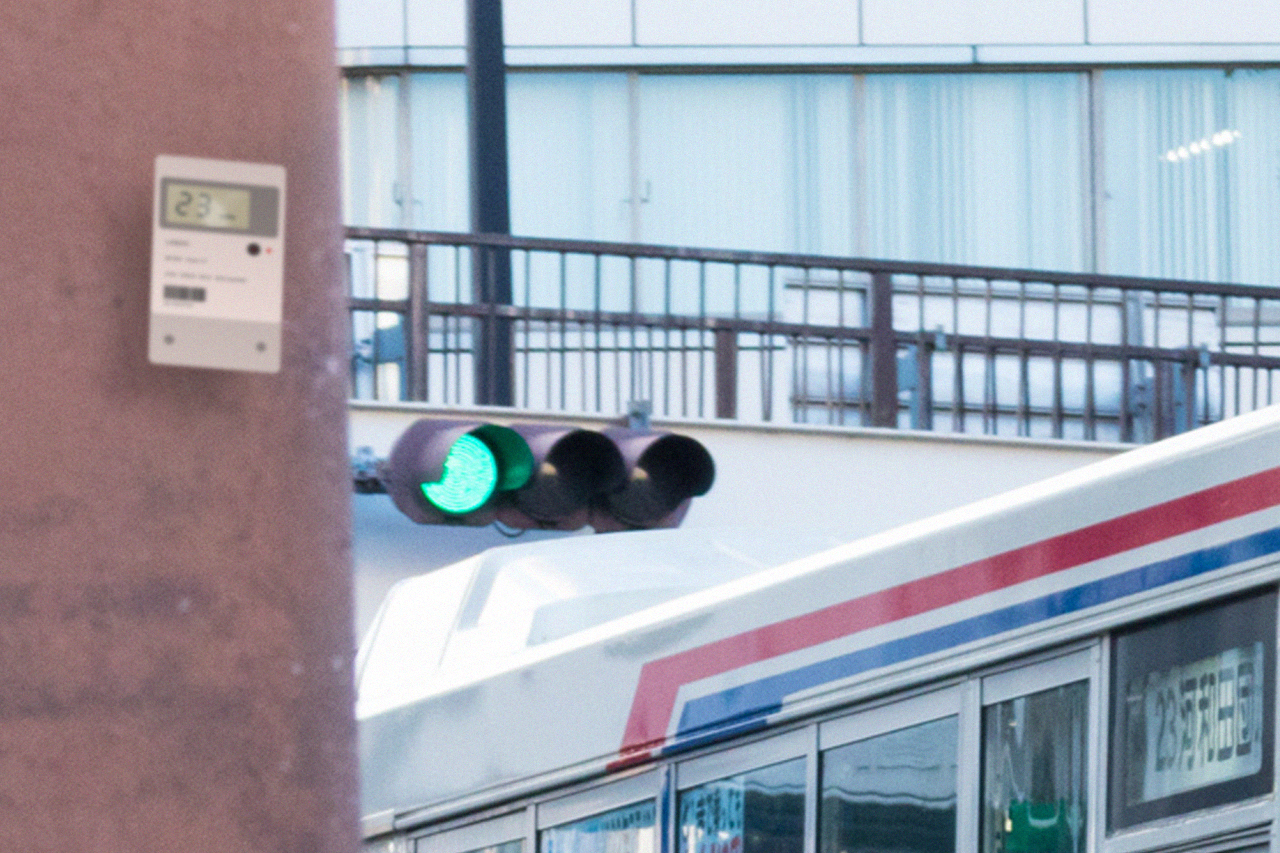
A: 23 kWh
